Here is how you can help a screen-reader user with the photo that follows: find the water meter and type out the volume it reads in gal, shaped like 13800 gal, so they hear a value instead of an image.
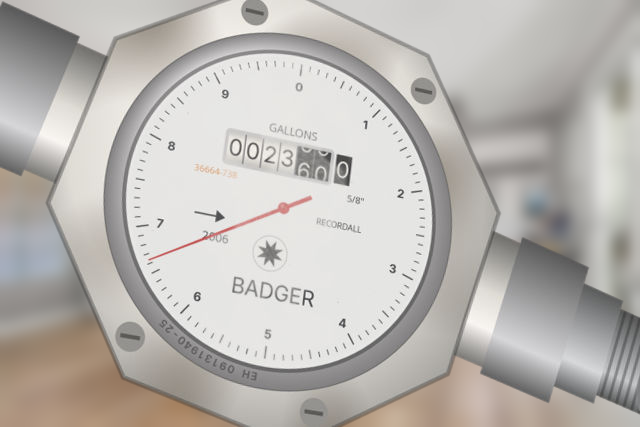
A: 23596.6 gal
